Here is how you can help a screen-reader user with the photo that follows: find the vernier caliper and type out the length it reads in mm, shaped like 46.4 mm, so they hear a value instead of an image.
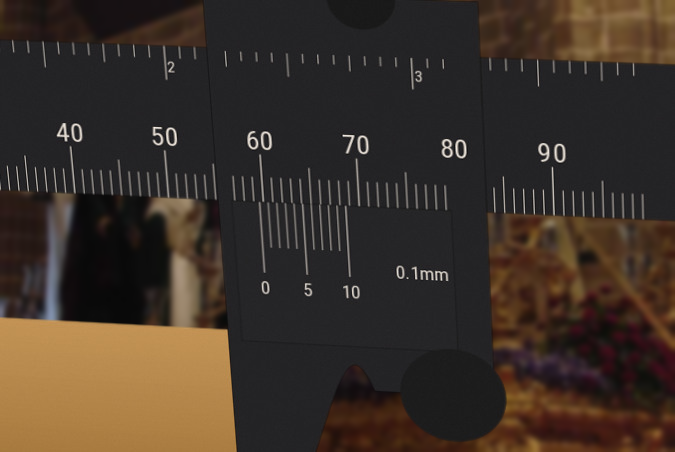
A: 59.6 mm
